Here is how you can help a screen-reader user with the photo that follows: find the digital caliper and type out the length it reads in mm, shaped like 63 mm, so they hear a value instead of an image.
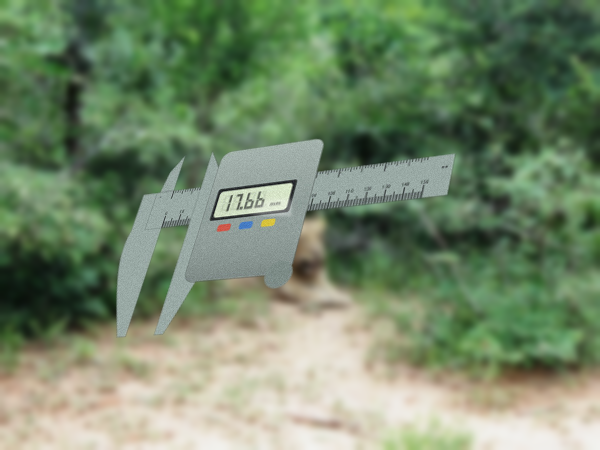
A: 17.66 mm
